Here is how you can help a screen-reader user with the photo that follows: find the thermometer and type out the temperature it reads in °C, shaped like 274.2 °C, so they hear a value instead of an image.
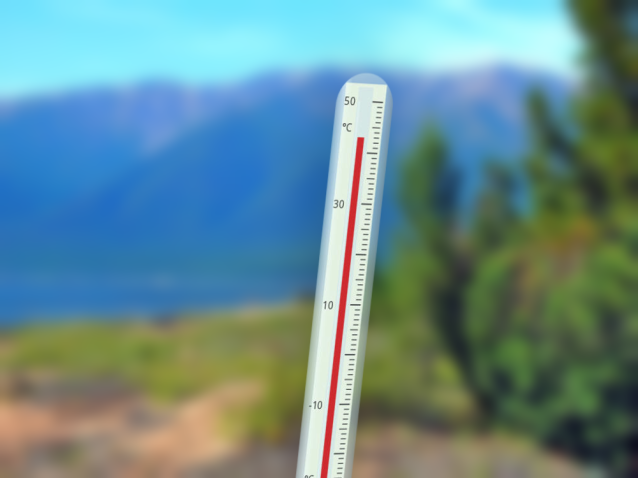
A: 43 °C
